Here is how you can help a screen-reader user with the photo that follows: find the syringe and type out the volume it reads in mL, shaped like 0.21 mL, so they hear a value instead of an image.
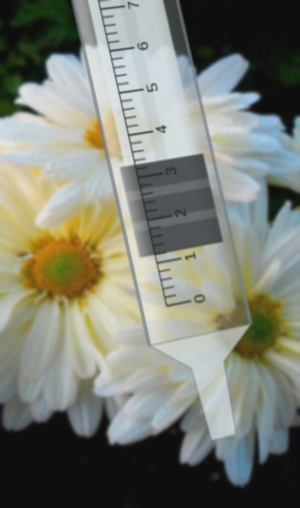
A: 1.2 mL
